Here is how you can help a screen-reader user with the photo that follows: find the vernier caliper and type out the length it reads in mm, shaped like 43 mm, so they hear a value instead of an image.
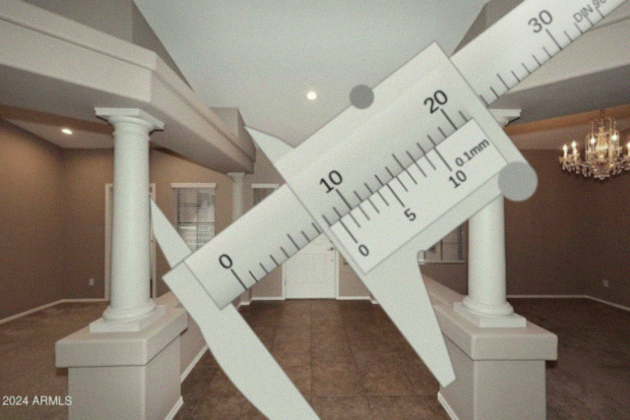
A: 8.8 mm
